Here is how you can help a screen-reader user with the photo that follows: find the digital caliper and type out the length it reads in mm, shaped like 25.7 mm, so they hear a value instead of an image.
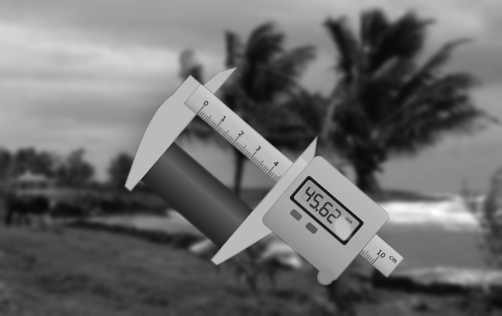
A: 45.62 mm
